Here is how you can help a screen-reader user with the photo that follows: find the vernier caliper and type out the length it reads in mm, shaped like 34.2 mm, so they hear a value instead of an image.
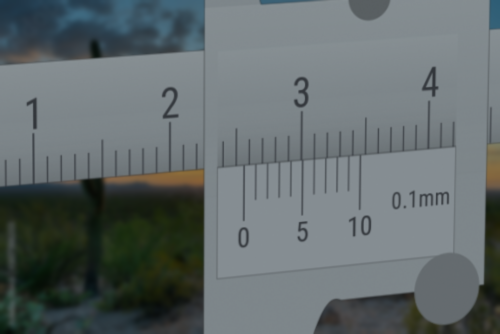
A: 25.6 mm
